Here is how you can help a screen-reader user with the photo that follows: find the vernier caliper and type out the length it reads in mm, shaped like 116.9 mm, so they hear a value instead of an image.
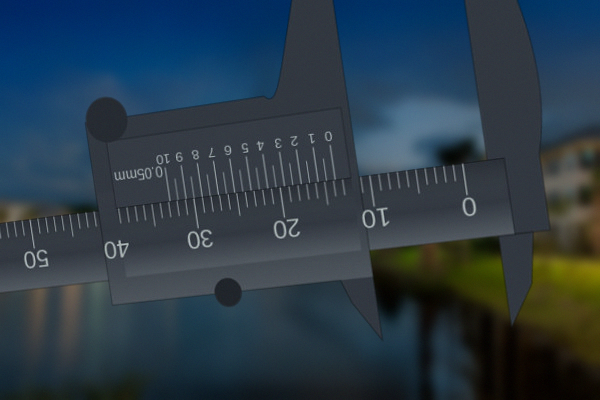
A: 13.8 mm
